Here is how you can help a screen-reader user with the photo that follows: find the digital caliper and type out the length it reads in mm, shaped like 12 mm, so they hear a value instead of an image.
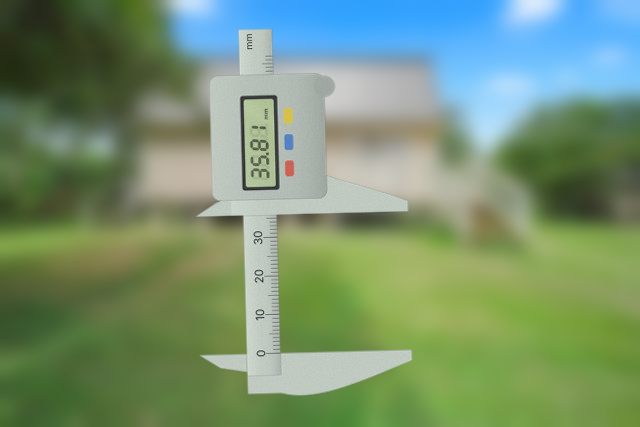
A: 35.81 mm
